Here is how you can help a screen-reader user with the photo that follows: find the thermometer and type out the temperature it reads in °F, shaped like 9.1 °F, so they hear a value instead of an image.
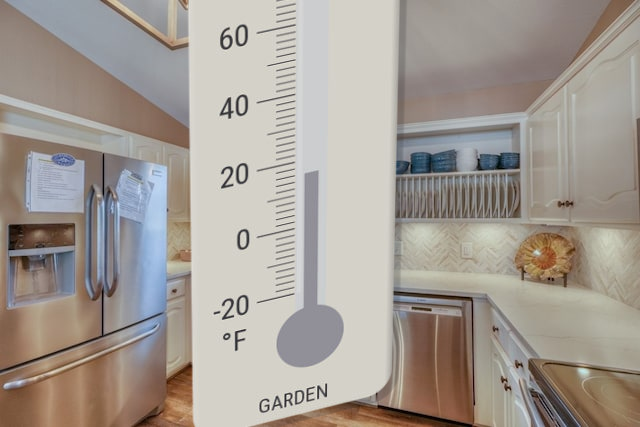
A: 16 °F
